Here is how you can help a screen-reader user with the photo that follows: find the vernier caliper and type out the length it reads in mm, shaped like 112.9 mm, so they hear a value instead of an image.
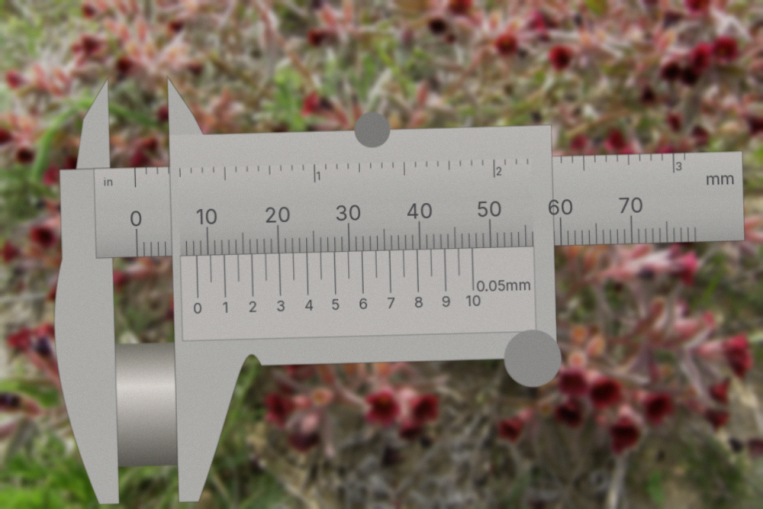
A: 8.4 mm
